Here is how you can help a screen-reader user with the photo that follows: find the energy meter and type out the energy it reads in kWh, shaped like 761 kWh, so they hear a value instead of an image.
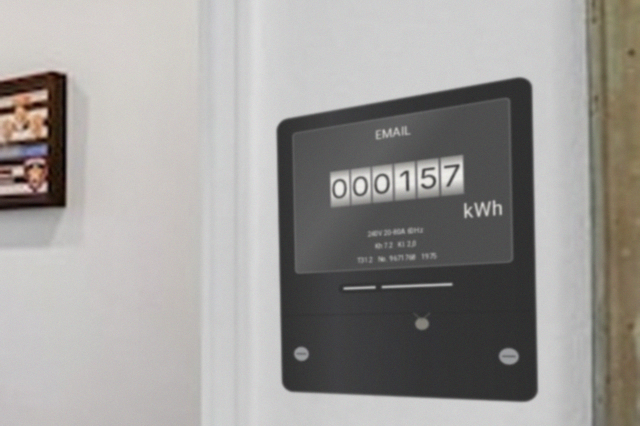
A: 157 kWh
